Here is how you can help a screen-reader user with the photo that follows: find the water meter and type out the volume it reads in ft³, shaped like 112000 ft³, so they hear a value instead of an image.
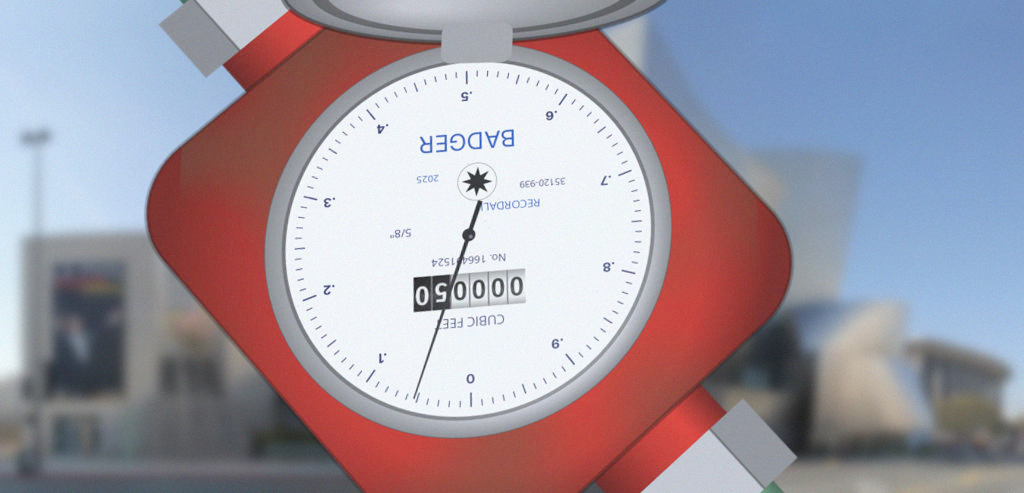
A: 50.05 ft³
